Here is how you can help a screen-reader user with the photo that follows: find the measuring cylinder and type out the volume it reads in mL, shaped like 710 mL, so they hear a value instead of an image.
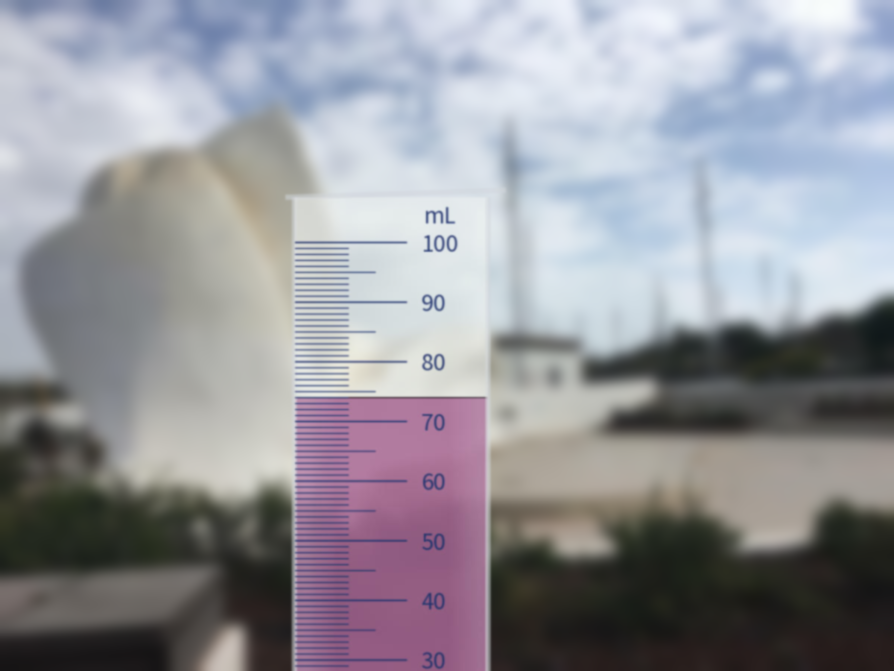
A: 74 mL
